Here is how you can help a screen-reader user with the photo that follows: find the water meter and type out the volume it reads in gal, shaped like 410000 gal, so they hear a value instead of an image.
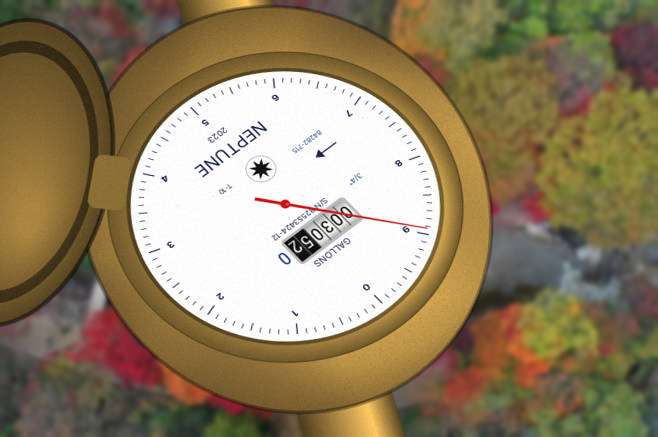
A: 30518.9 gal
